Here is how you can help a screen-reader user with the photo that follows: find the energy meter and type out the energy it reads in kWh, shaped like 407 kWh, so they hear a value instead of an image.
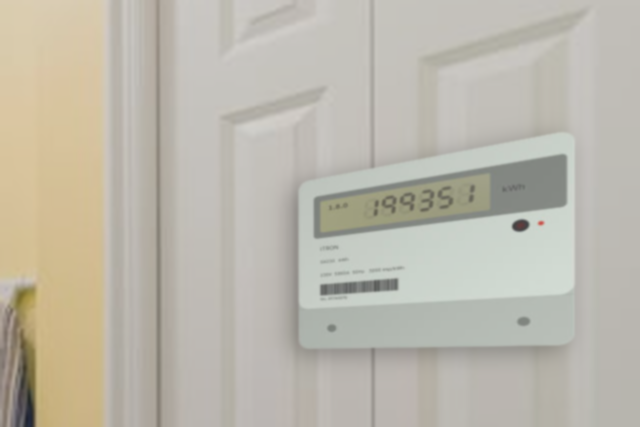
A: 199351 kWh
